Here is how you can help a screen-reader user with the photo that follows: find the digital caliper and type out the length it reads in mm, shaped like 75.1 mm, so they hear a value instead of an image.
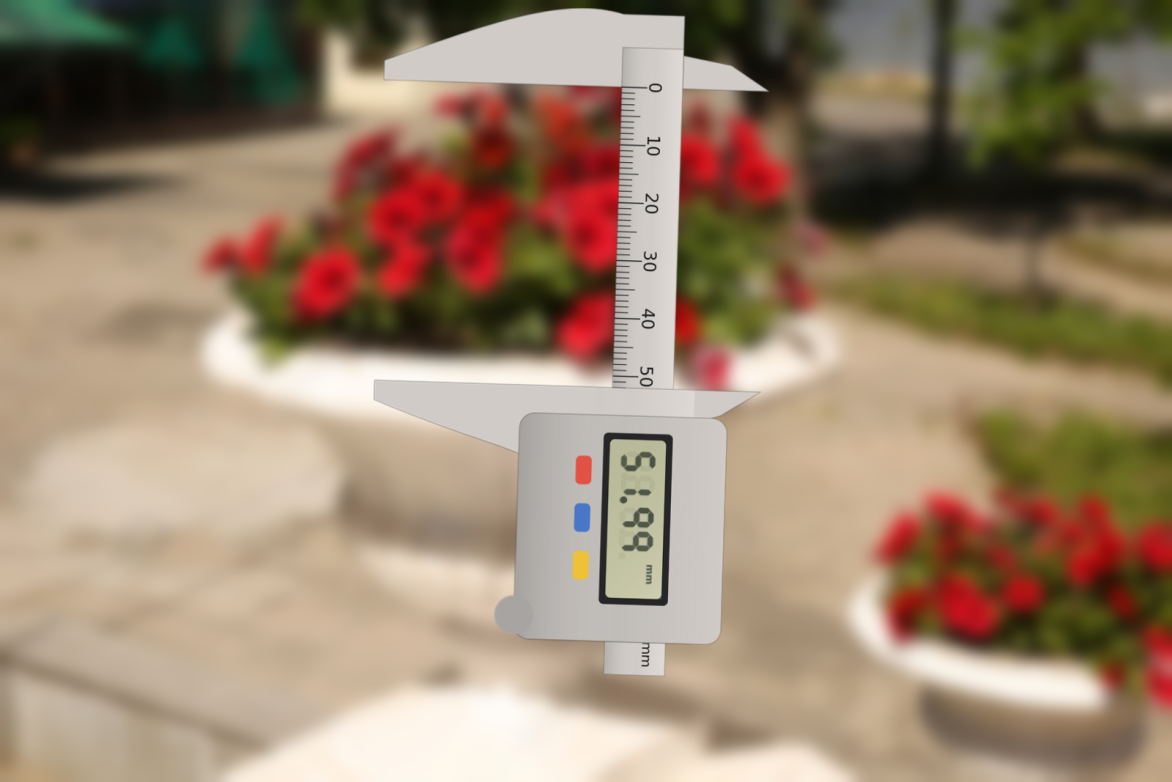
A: 51.99 mm
